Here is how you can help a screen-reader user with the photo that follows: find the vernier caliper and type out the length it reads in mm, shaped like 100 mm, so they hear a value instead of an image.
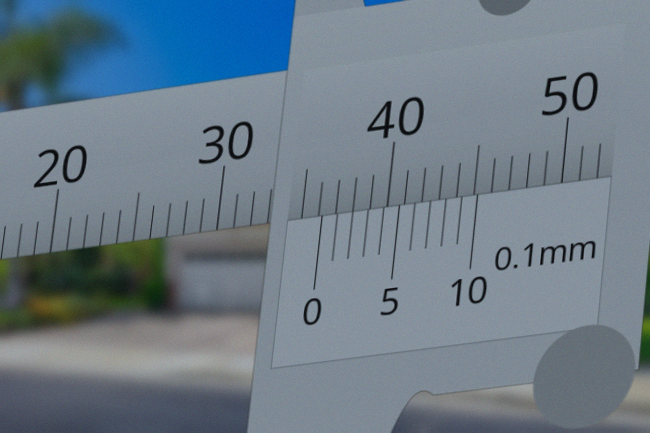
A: 36.2 mm
